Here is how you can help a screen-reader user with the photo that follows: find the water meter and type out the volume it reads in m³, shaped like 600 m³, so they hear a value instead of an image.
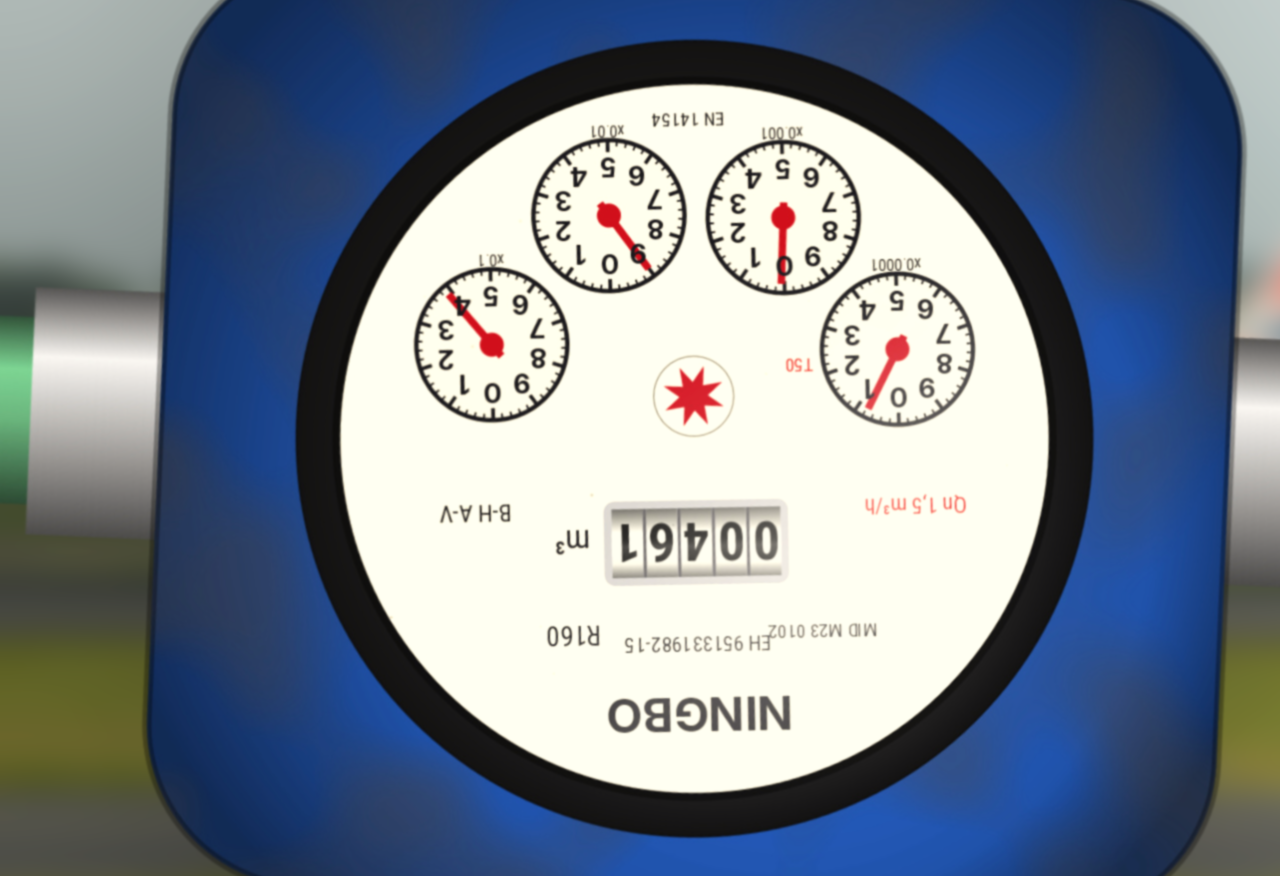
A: 461.3900 m³
